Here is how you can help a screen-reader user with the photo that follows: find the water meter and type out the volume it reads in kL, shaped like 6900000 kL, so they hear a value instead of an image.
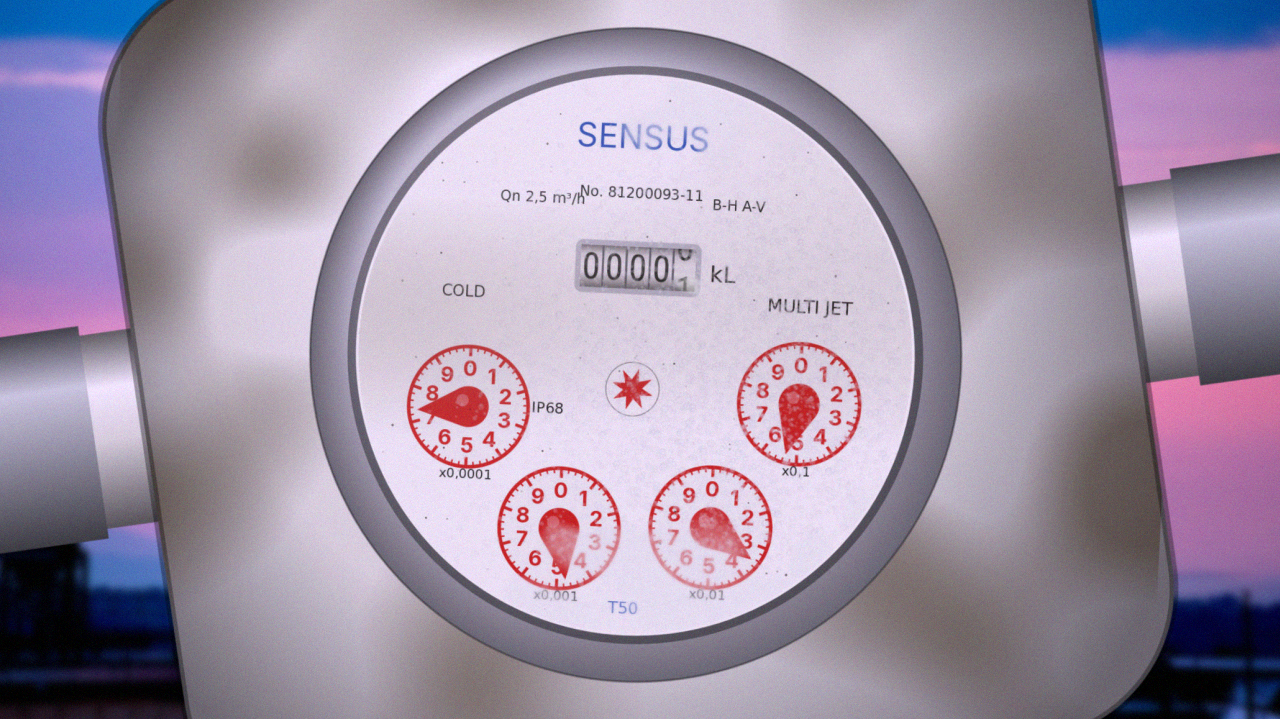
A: 0.5347 kL
